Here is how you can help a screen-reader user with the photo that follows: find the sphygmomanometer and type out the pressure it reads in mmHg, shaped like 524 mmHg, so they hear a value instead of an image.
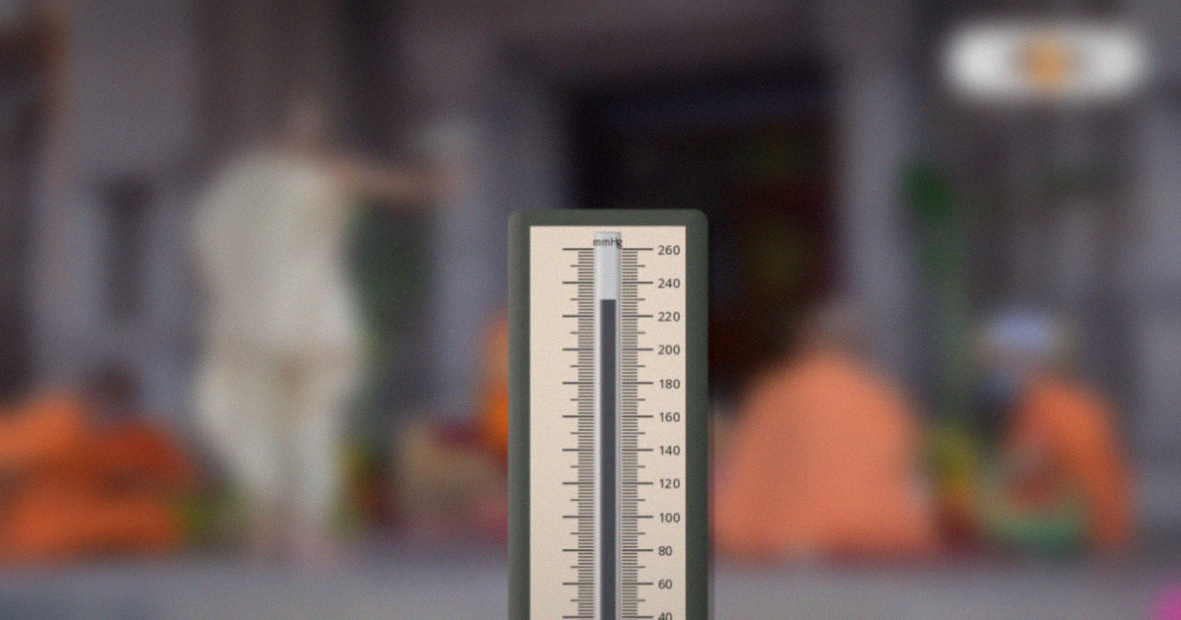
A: 230 mmHg
